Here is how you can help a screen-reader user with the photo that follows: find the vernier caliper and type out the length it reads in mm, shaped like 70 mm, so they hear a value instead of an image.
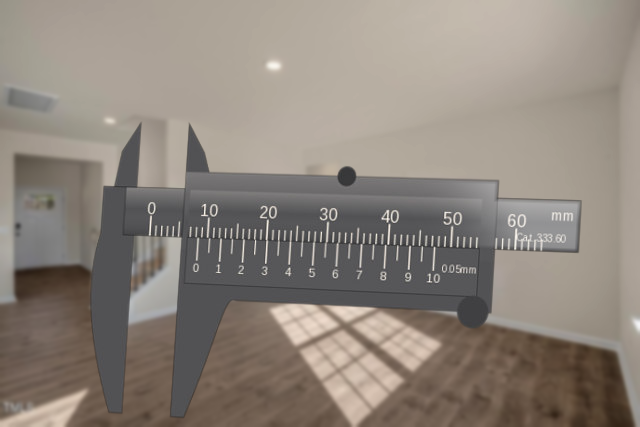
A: 8.4 mm
